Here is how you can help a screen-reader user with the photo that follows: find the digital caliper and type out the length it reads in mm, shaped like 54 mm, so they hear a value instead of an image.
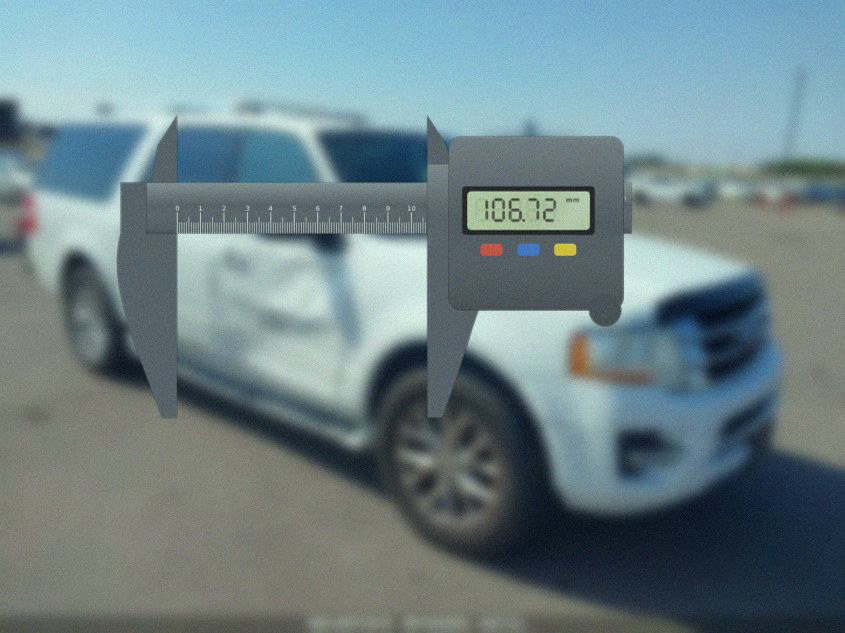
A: 106.72 mm
